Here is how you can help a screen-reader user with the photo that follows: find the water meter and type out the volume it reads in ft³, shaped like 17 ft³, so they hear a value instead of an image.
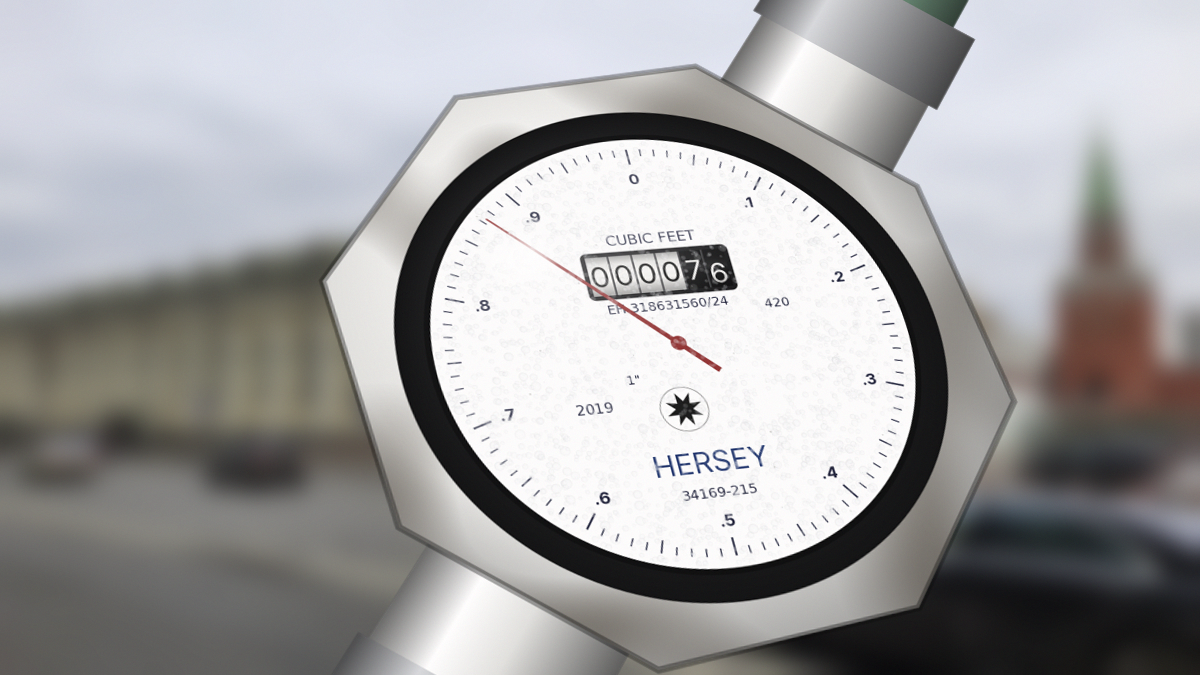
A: 75.87 ft³
